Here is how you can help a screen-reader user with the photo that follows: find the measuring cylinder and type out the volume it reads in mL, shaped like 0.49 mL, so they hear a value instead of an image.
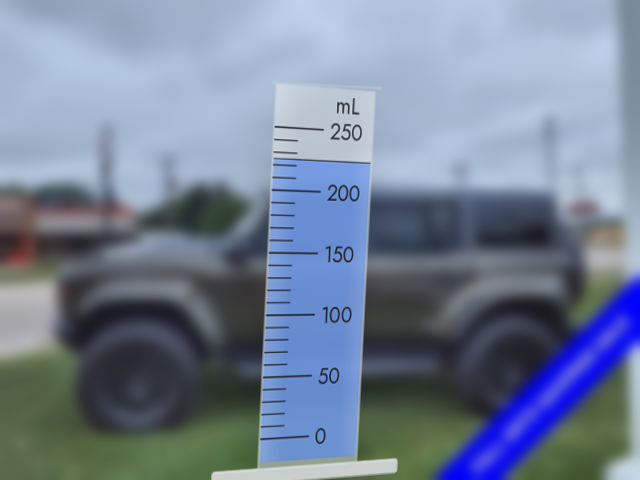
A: 225 mL
